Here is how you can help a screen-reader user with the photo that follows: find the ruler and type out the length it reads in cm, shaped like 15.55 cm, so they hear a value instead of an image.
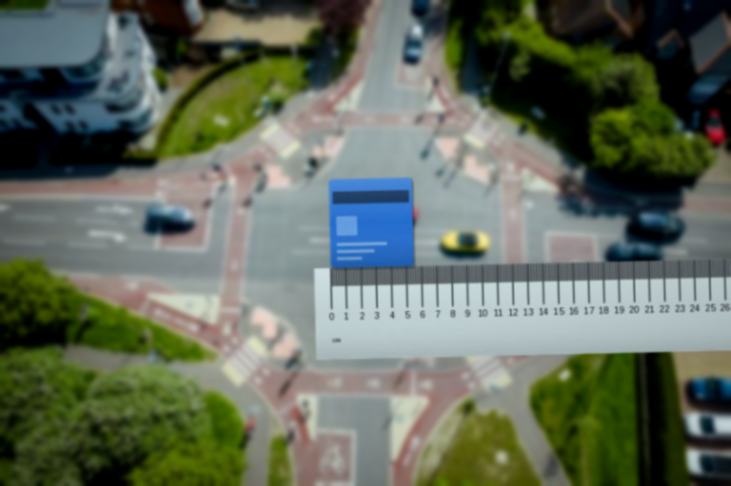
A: 5.5 cm
